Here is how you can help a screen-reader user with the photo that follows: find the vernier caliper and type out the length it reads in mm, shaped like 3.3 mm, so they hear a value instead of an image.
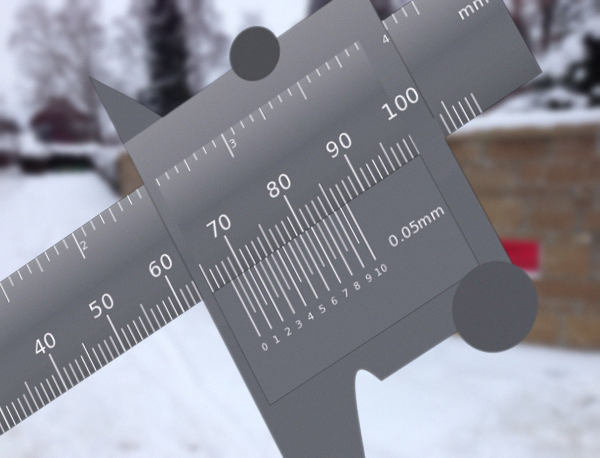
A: 68.0 mm
